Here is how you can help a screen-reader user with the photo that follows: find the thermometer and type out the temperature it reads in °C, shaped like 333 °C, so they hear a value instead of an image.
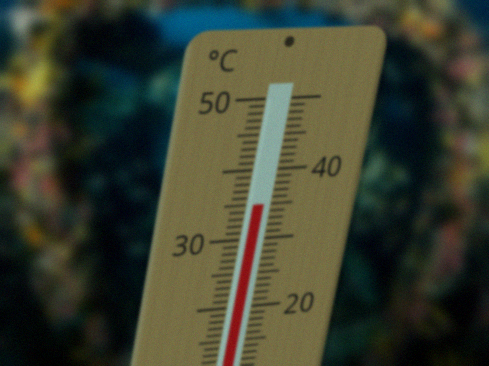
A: 35 °C
